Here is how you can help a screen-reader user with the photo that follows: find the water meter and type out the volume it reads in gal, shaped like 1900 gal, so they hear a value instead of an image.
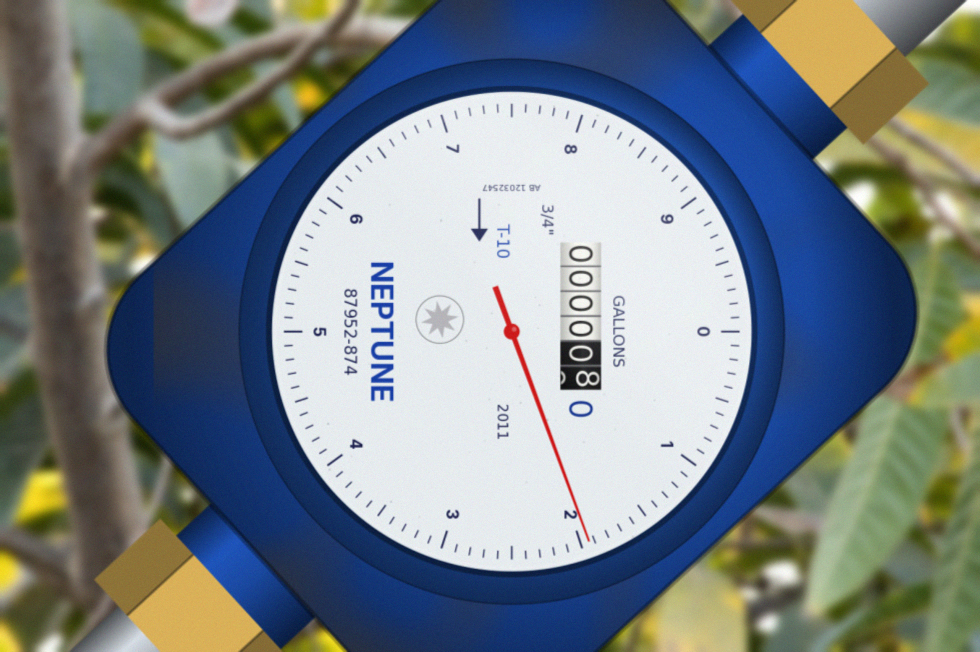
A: 81.9 gal
